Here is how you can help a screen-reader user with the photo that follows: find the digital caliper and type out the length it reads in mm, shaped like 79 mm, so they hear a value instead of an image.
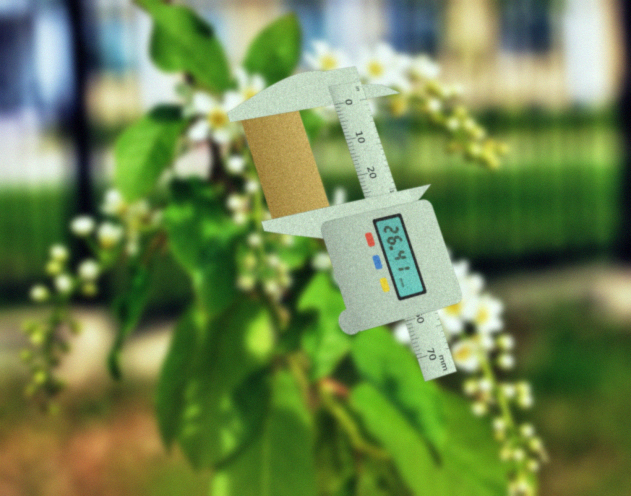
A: 26.41 mm
